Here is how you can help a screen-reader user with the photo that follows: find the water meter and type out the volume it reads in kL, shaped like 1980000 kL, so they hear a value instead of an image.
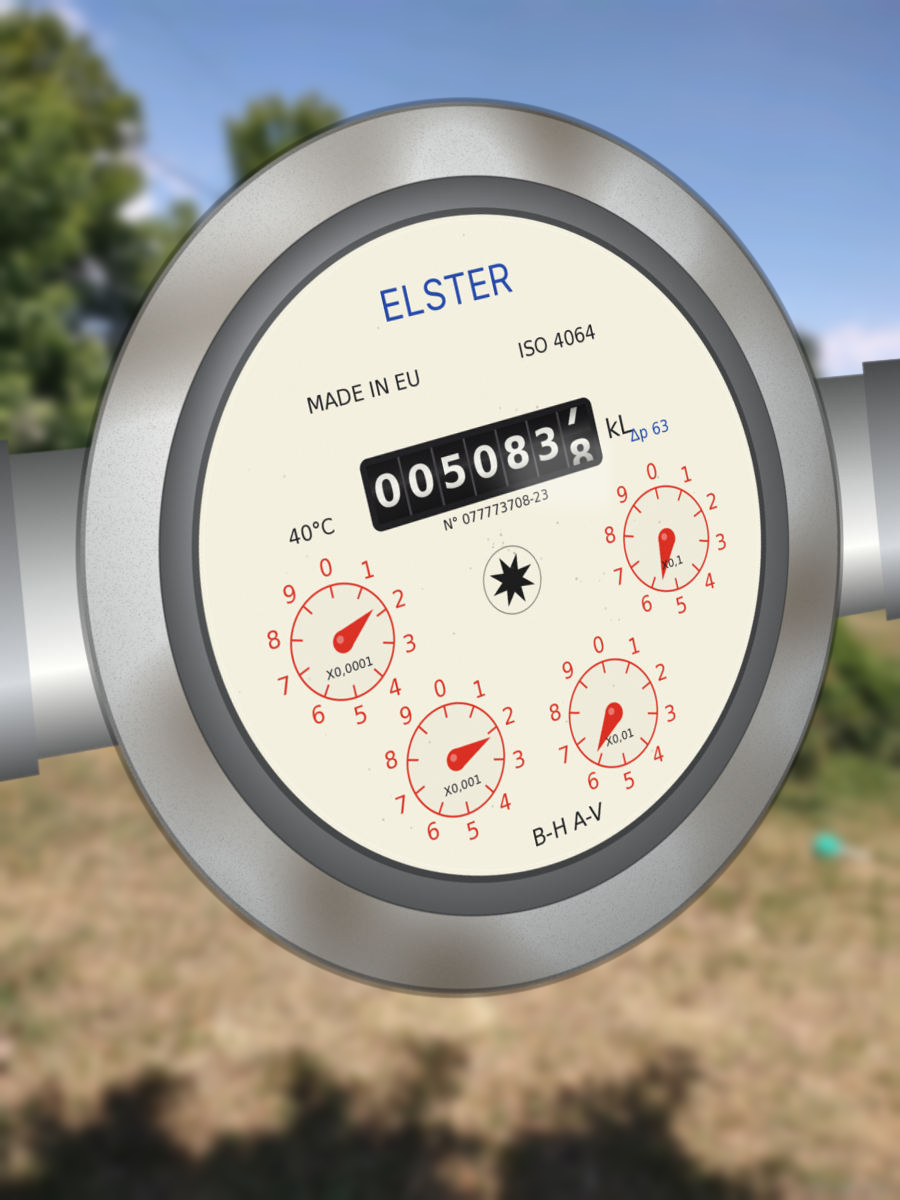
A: 50837.5621 kL
